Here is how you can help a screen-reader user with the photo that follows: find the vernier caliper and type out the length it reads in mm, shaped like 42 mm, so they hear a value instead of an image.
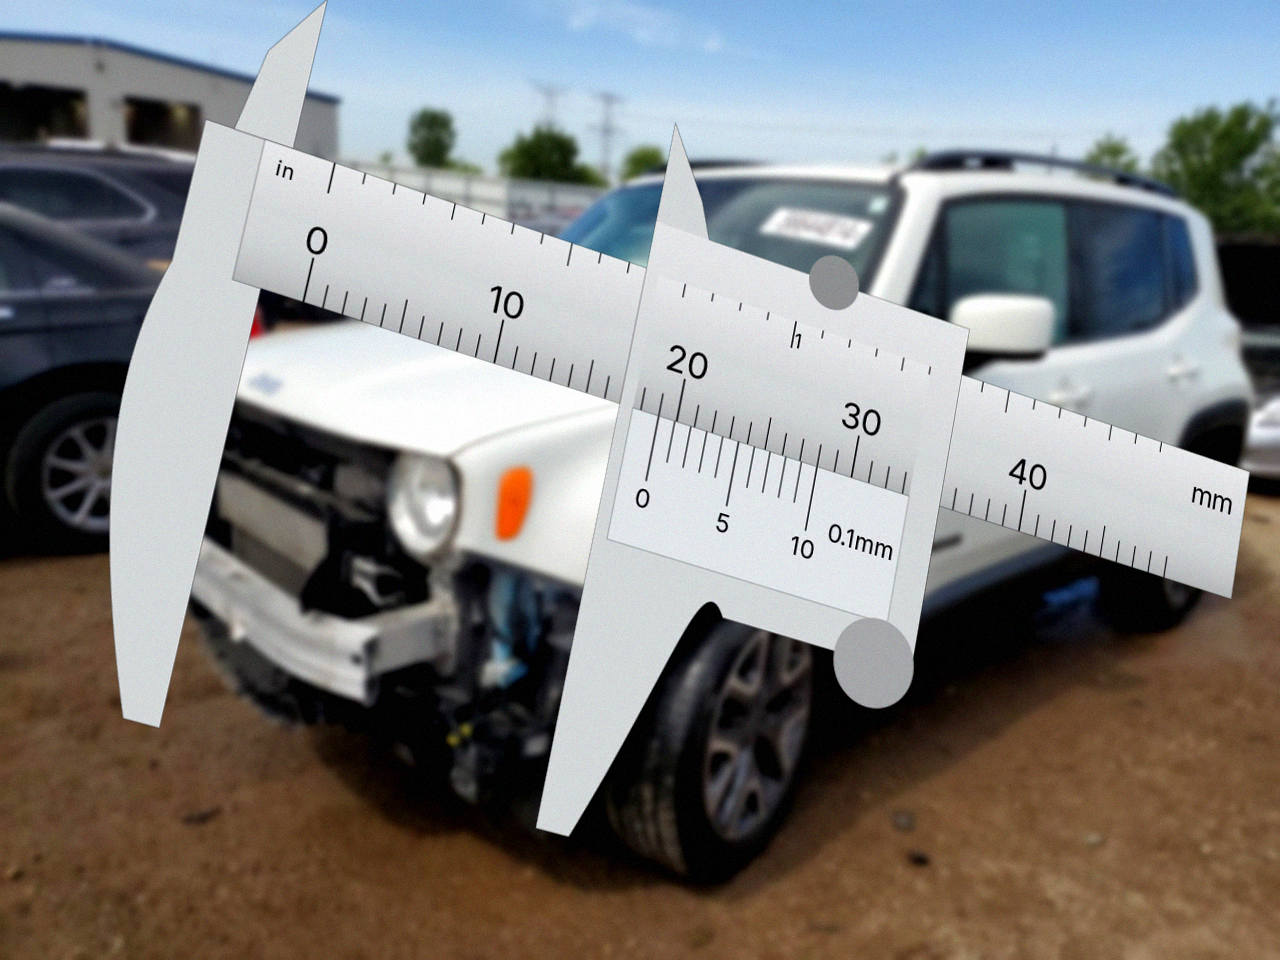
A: 19.0 mm
